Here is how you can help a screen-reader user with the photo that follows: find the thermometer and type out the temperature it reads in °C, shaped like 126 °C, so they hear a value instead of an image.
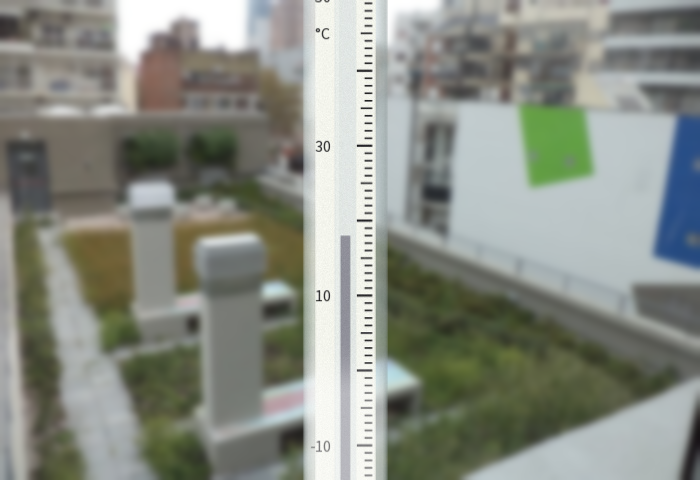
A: 18 °C
